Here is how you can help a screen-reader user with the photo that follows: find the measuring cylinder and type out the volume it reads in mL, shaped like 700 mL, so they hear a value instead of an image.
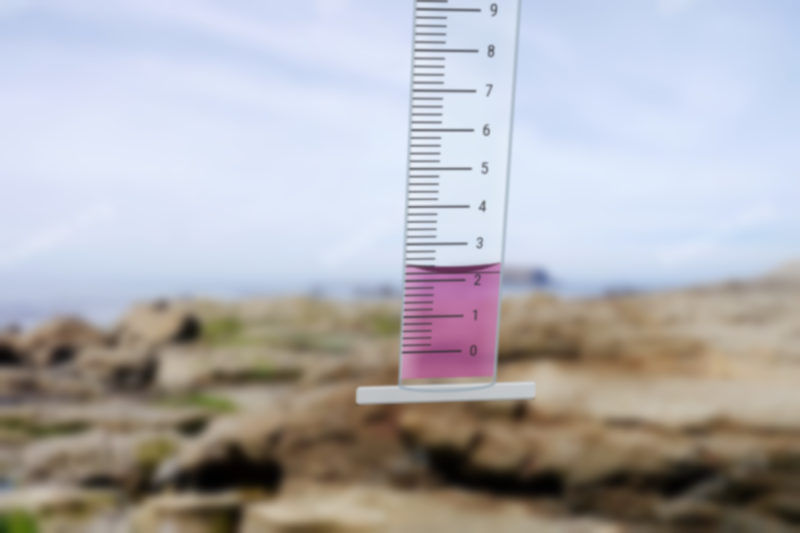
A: 2.2 mL
